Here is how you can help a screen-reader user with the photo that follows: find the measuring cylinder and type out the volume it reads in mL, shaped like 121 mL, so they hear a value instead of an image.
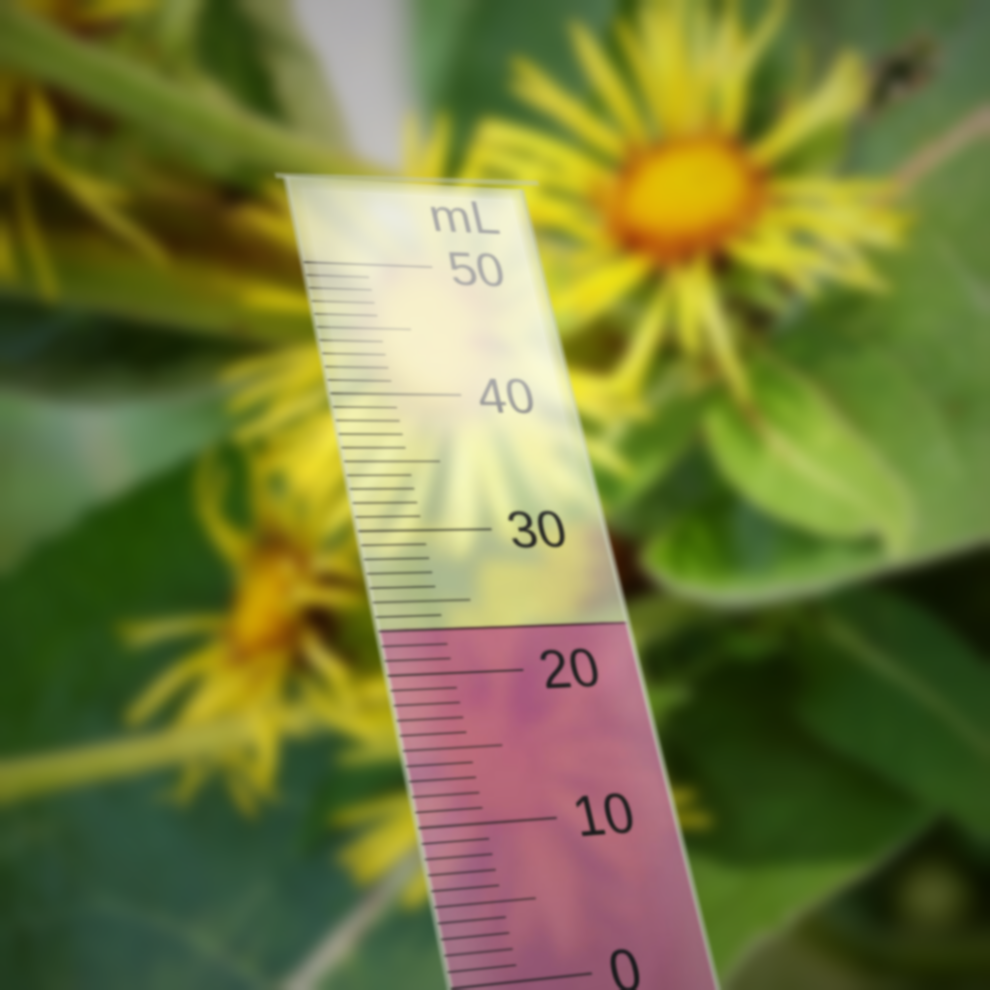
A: 23 mL
